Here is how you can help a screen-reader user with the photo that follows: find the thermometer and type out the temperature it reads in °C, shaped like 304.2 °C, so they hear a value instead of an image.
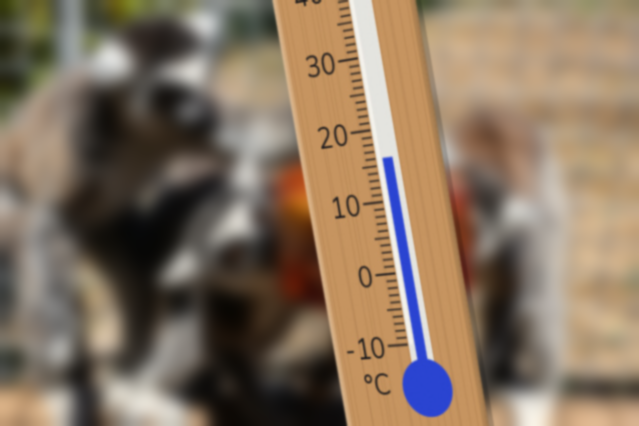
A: 16 °C
